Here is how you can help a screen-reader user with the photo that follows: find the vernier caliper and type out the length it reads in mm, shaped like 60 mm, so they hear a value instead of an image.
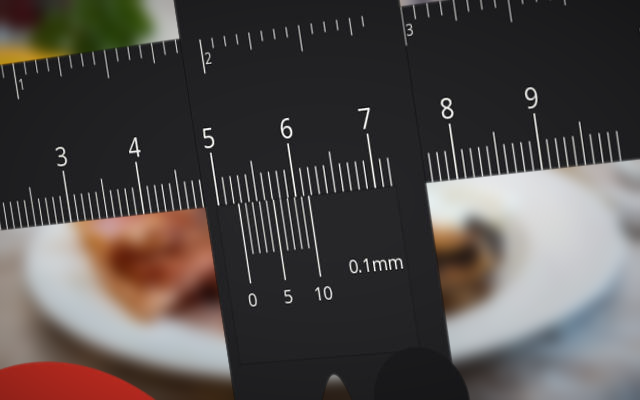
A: 52.6 mm
